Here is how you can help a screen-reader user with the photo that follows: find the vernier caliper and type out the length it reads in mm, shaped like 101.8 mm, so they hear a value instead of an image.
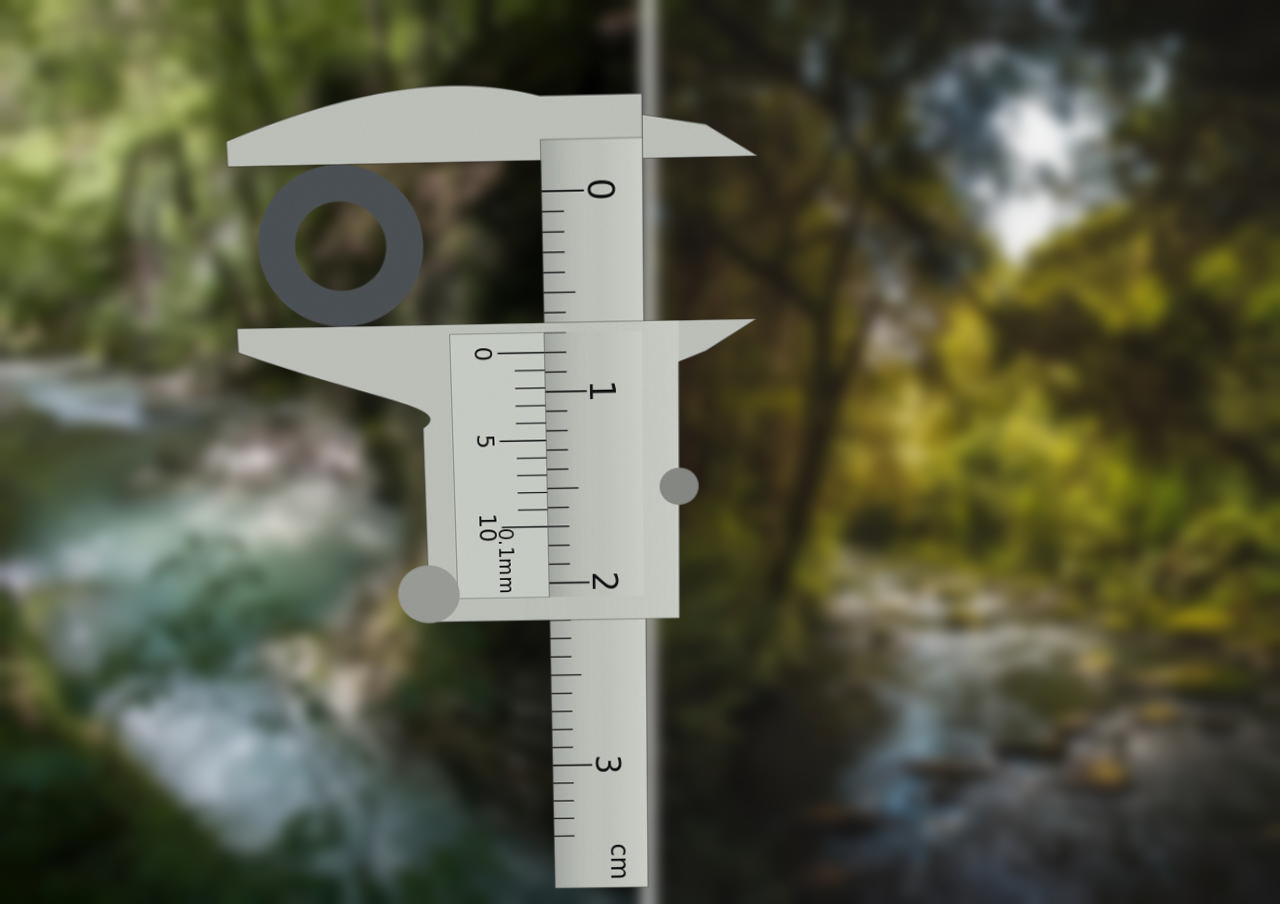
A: 8.0 mm
